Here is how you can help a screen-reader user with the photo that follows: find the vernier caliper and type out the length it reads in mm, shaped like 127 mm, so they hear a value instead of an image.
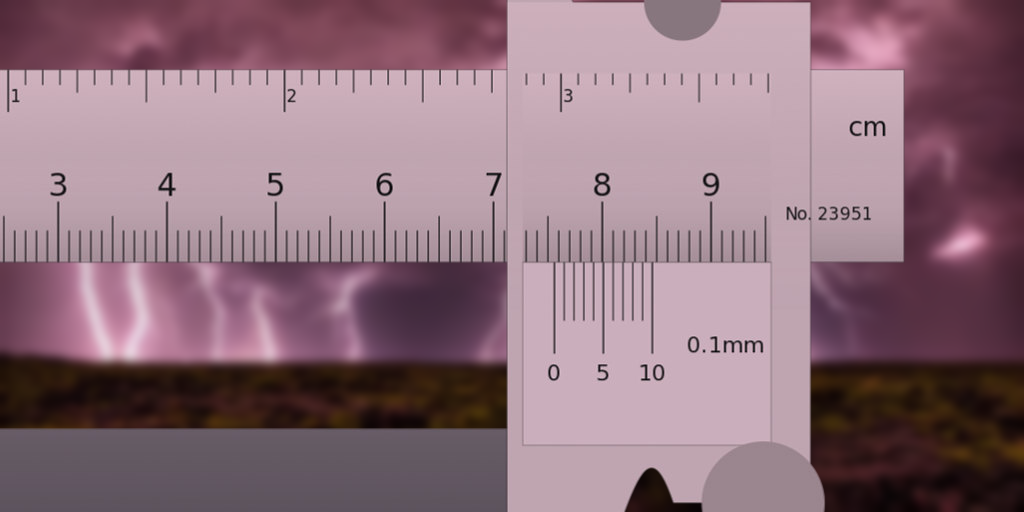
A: 75.6 mm
